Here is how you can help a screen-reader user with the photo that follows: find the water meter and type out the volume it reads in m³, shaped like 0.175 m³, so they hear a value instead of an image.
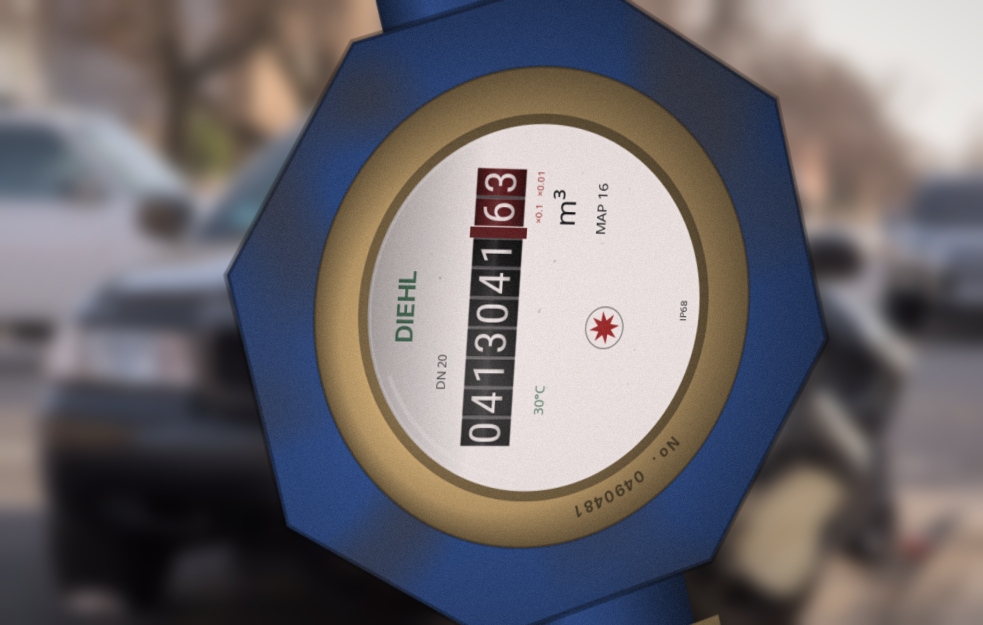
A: 413041.63 m³
